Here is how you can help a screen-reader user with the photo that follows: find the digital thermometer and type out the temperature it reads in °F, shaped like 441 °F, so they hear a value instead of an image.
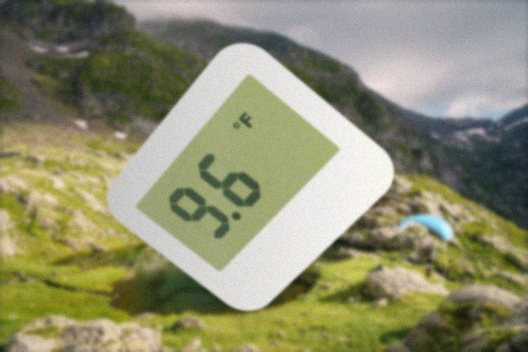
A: 9.6 °F
